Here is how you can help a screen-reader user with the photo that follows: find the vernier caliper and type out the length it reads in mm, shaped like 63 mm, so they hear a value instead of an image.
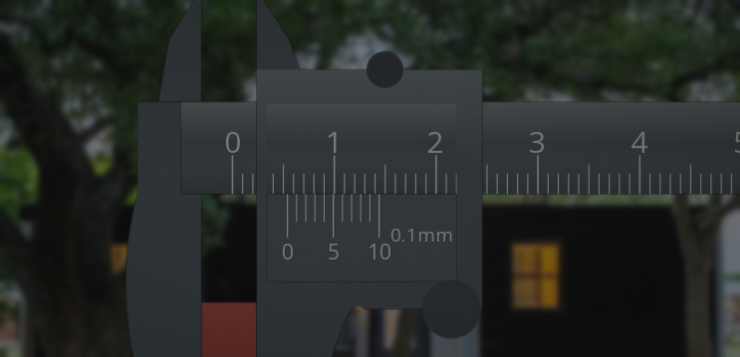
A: 5.4 mm
